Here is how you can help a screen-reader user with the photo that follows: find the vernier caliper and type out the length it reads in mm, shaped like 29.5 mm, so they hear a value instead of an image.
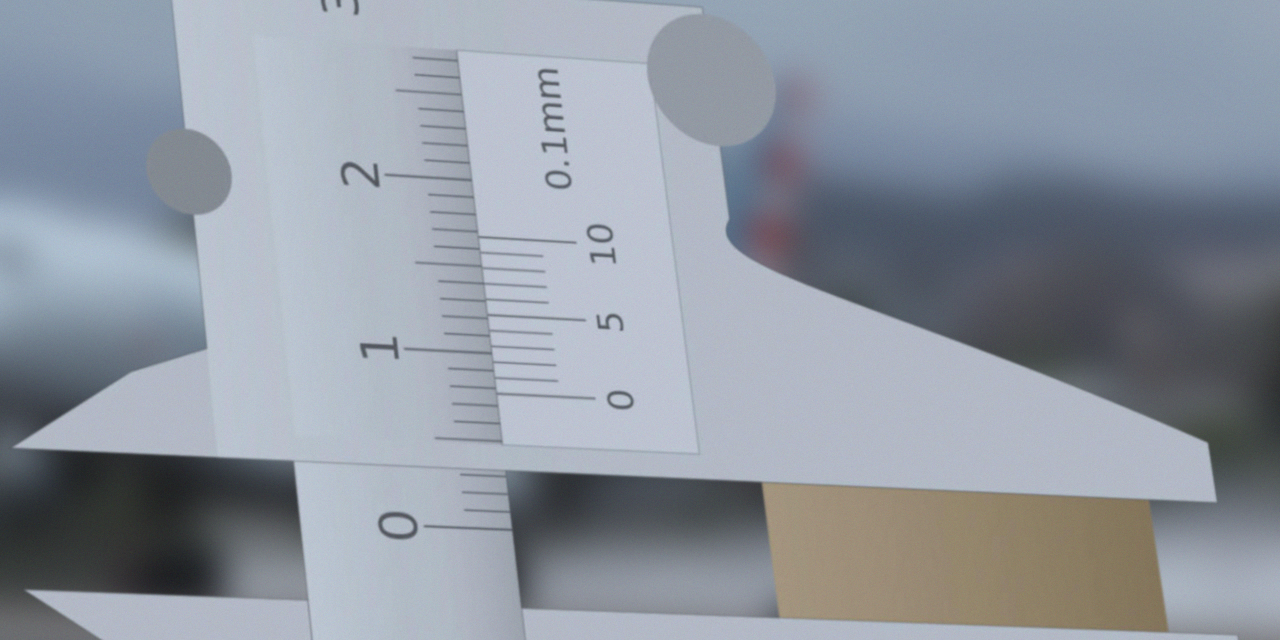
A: 7.7 mm
